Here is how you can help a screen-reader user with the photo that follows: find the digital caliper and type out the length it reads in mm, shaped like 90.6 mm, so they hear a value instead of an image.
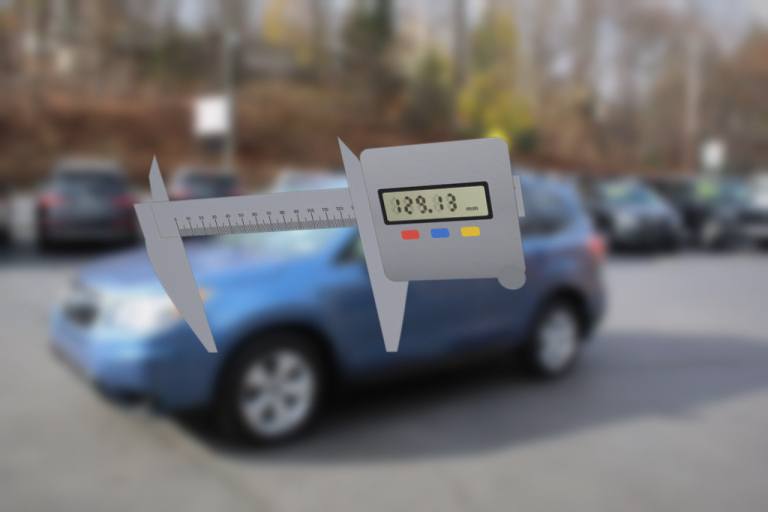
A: 129.13 mm
